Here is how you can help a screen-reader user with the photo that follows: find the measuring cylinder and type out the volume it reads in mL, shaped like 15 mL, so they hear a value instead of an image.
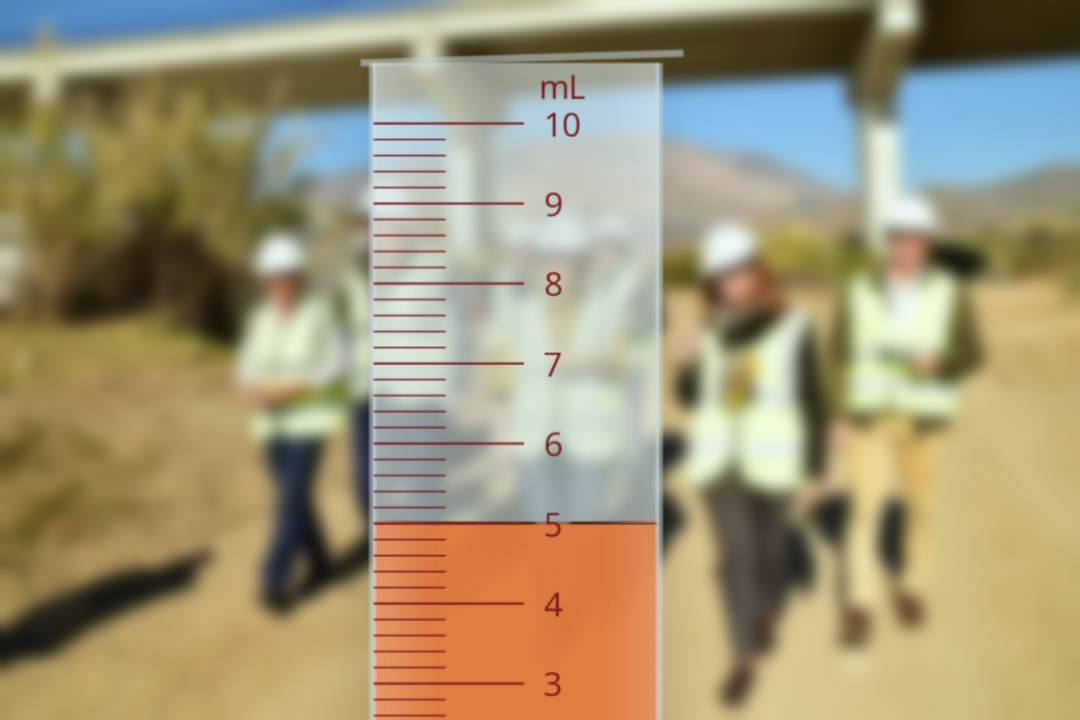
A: 5 mL
